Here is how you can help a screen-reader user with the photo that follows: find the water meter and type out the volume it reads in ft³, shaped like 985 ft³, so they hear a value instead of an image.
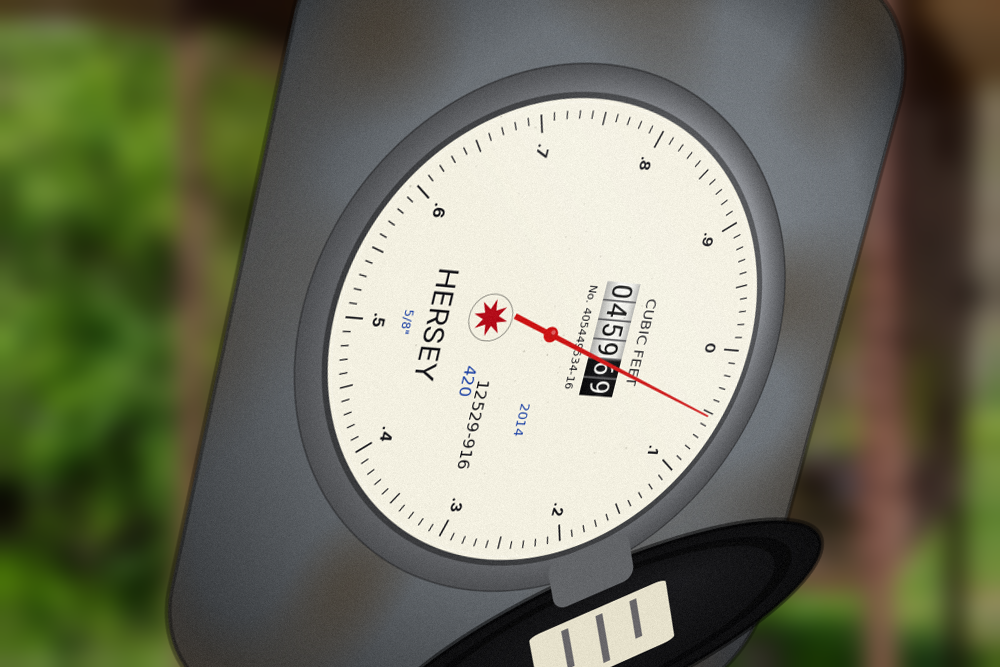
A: 45969.05 ft³
